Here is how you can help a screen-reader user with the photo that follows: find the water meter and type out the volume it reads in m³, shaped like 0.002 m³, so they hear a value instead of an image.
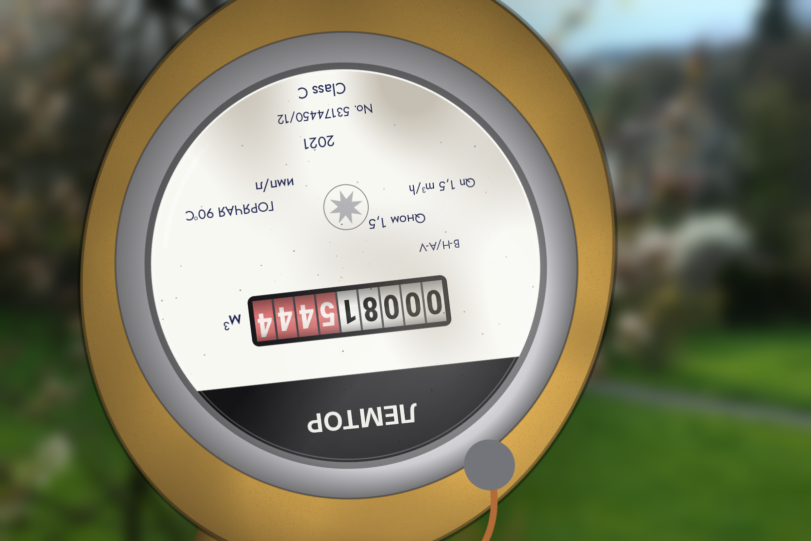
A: 81.5444 m³
